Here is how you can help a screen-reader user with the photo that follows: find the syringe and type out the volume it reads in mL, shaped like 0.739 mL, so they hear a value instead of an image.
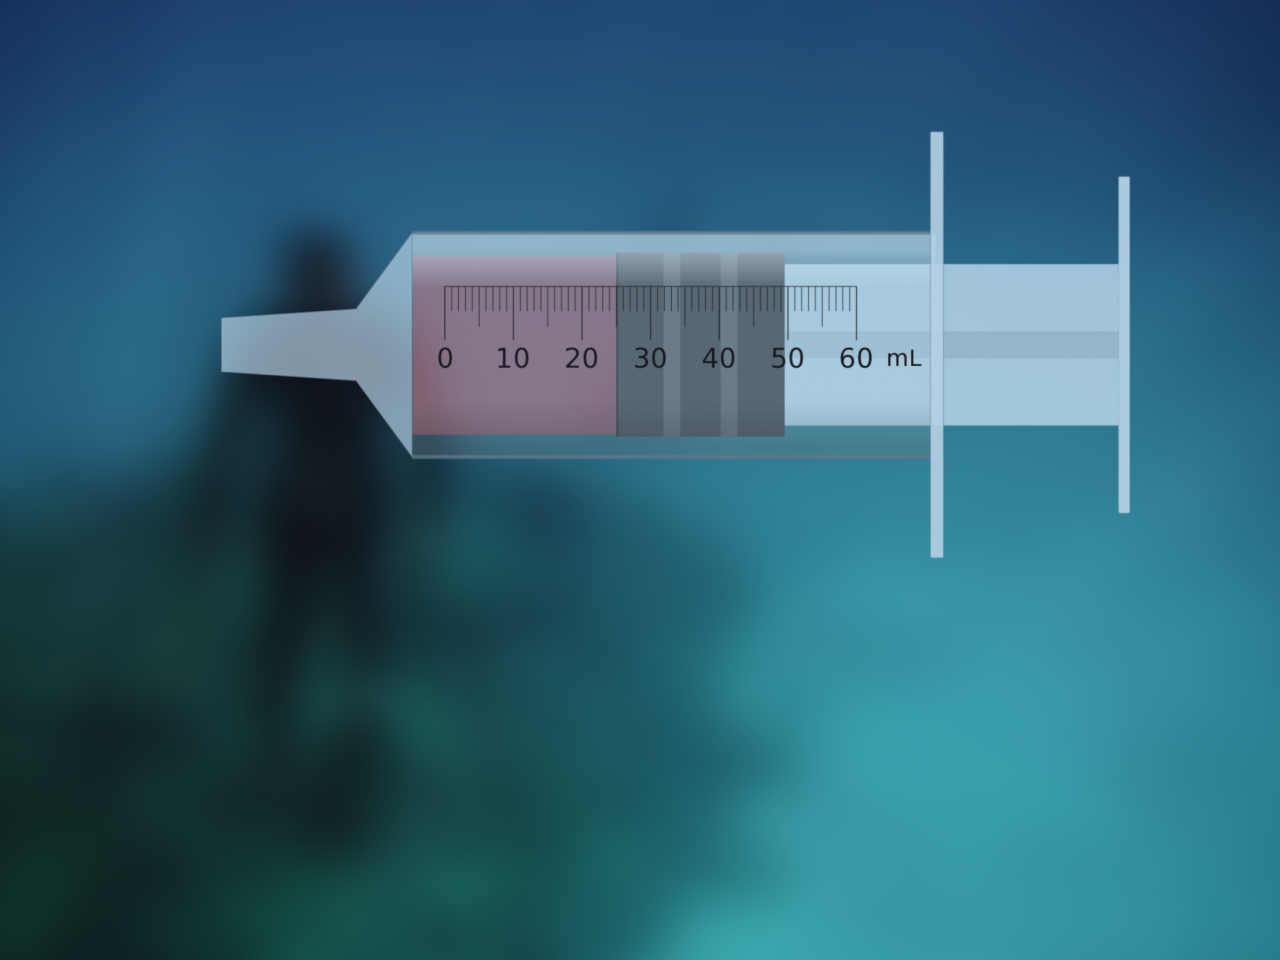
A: 25 mL
